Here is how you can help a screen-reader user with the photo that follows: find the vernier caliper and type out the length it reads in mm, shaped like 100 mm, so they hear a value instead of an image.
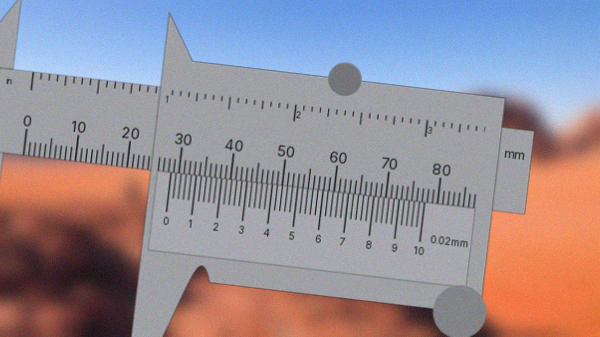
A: 28.5 mm
